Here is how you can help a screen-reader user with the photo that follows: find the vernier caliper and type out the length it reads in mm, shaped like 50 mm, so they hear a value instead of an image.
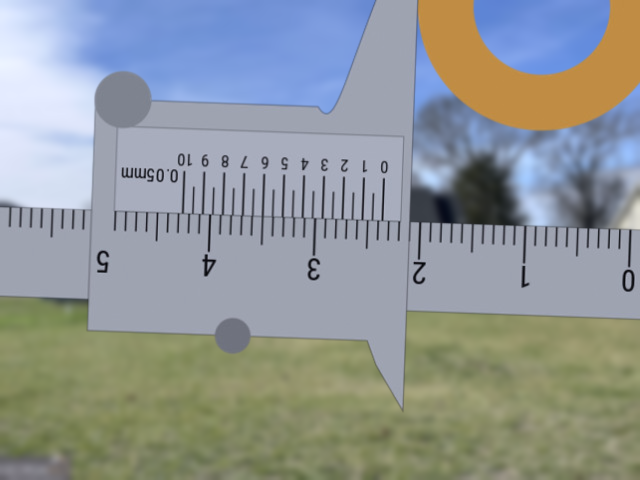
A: 23.6 mm
